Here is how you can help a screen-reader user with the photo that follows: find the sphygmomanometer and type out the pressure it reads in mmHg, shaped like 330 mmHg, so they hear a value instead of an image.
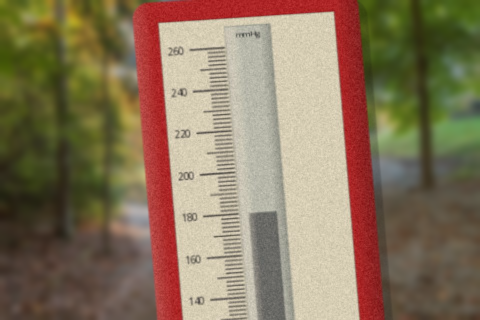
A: 180 mmHg
